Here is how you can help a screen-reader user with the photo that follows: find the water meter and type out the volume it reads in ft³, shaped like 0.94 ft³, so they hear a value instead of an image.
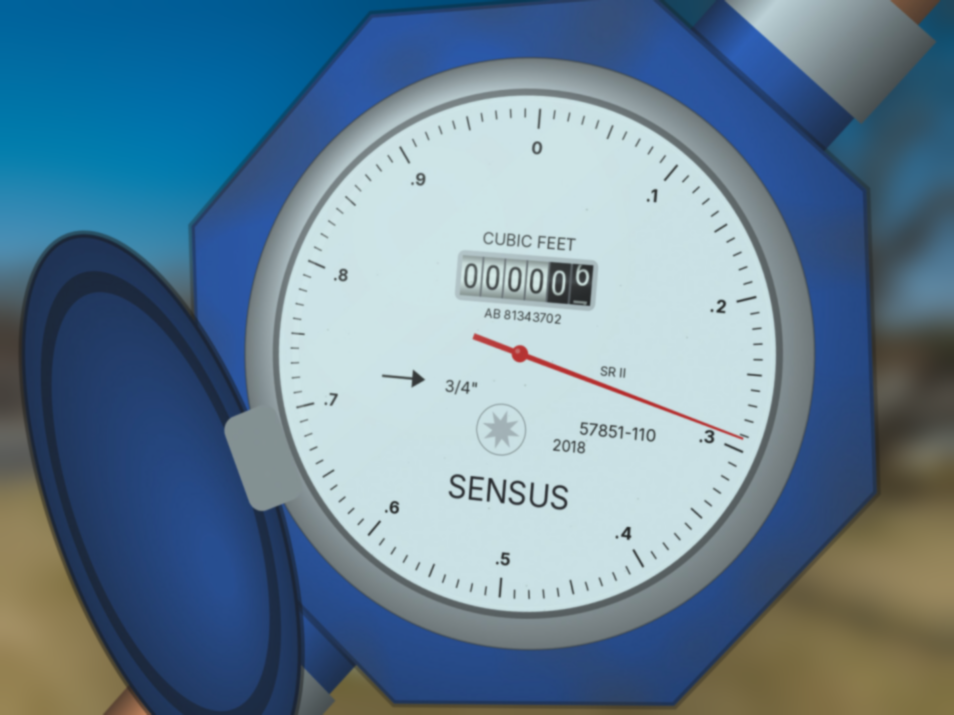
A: 6.29 ft³
